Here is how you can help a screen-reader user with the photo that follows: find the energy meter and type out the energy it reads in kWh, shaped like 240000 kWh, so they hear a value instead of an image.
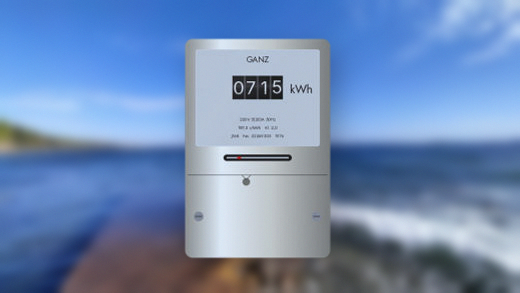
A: 715 kWh
